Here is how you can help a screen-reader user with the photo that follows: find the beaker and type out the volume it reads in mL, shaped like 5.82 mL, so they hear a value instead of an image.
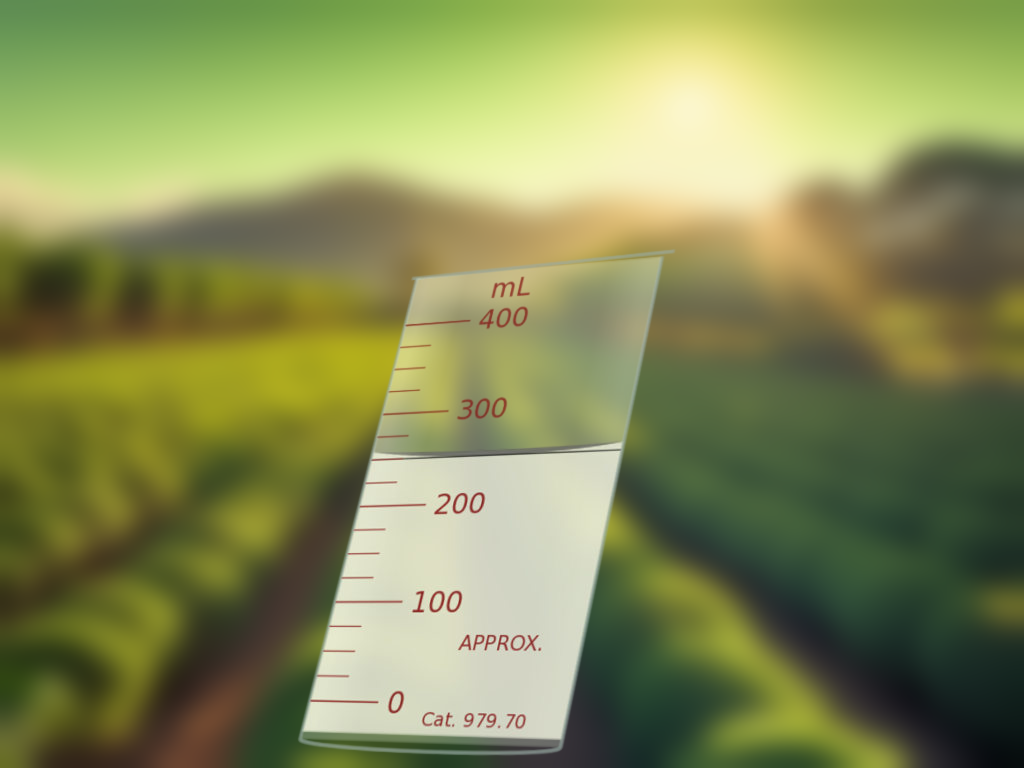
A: 250 mL
